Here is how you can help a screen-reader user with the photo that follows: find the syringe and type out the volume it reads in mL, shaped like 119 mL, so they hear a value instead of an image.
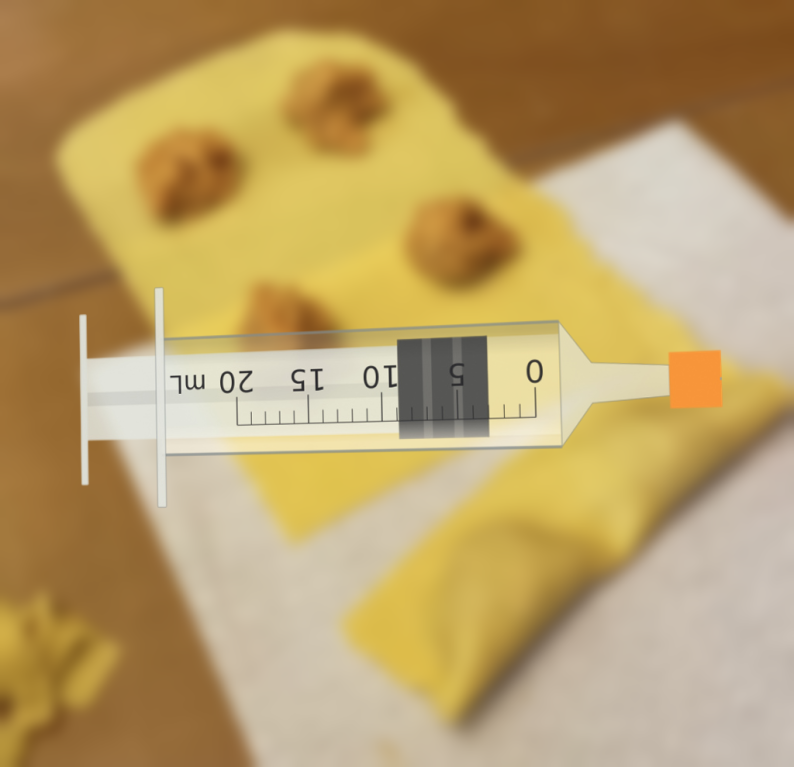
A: 3 mL
